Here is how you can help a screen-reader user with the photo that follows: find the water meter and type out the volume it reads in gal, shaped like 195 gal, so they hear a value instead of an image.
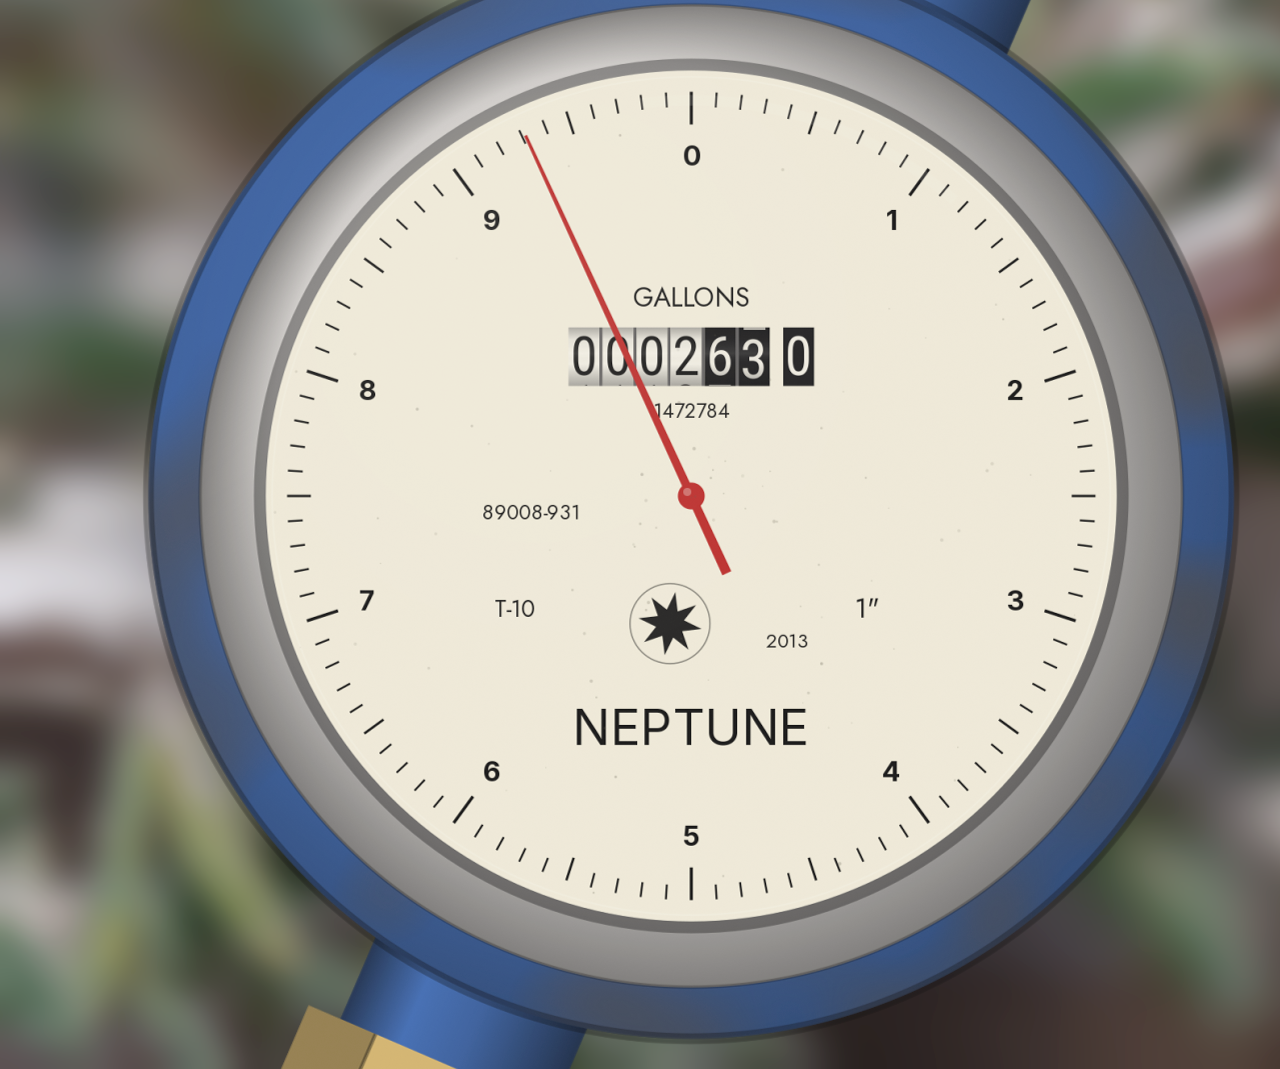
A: 2629.3 gal
